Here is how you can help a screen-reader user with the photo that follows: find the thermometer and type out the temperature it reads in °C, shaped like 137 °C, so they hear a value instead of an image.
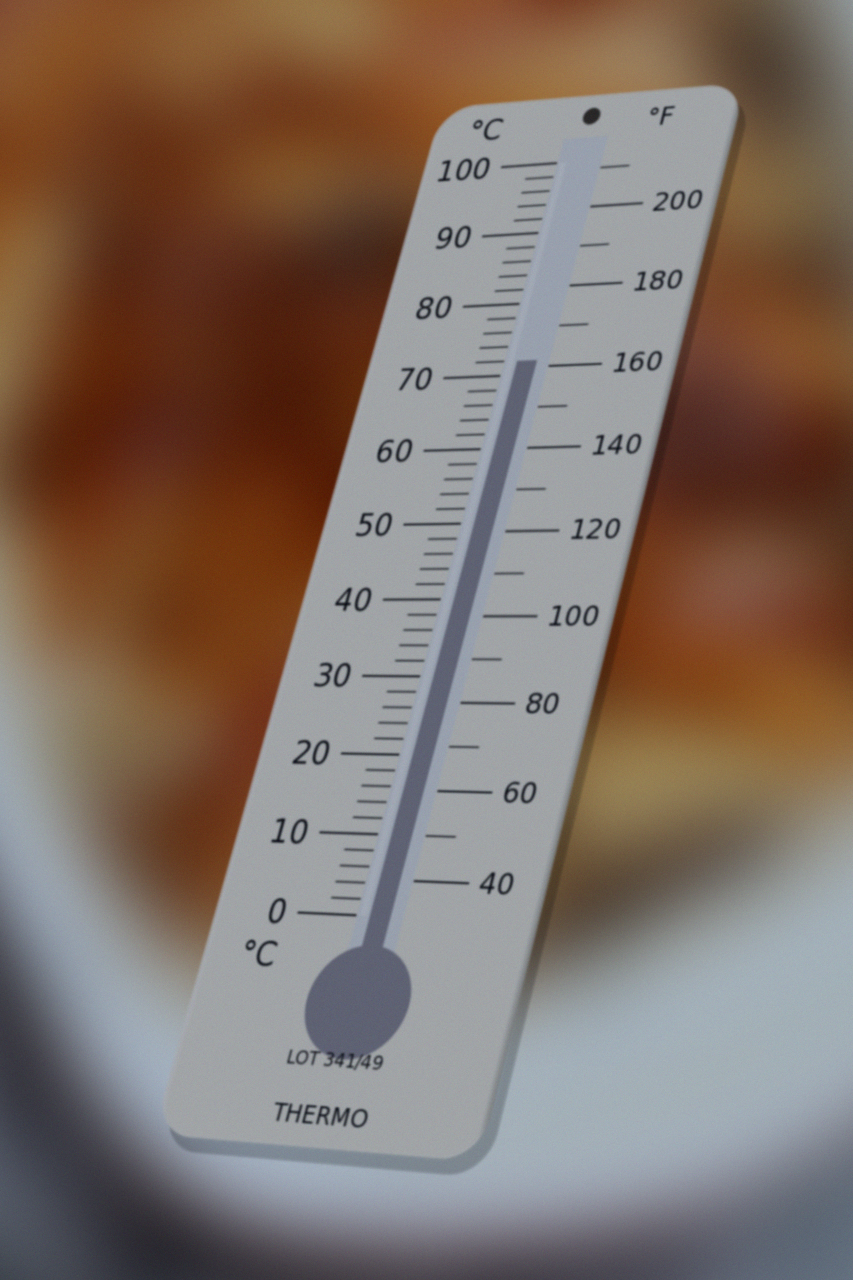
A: 72 °C
